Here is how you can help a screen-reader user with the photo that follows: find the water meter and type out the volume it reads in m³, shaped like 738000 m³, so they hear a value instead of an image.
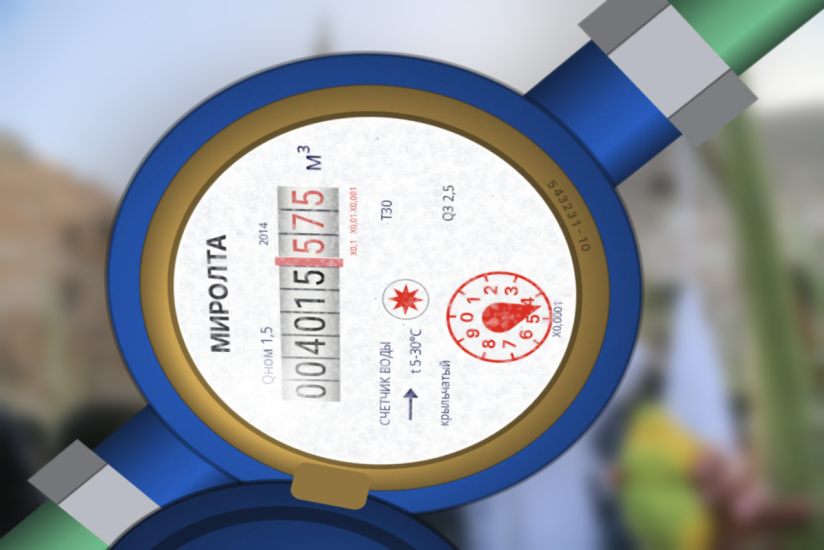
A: 4015.5754 m³
